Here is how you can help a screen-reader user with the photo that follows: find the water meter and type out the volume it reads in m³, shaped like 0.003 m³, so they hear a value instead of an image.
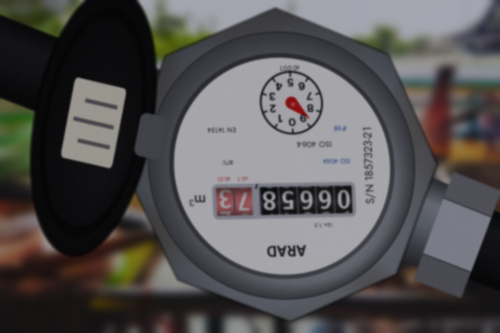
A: 6658.728 m³
